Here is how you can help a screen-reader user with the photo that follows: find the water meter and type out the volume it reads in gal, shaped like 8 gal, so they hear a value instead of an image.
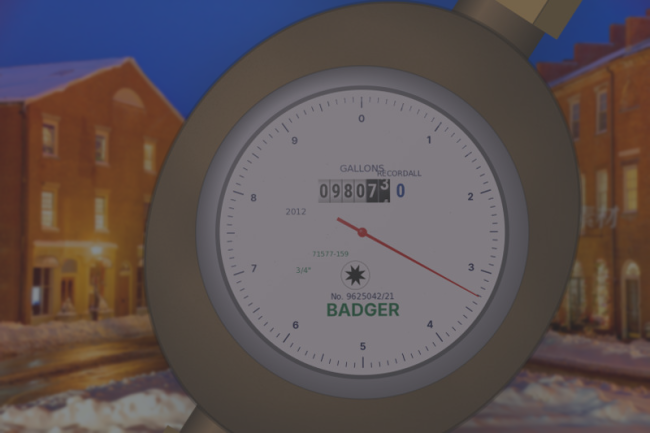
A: 980733.3 gal
